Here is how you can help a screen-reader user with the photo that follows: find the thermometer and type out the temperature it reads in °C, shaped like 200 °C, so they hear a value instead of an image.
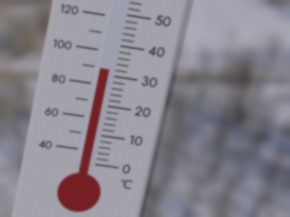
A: 32 °C
